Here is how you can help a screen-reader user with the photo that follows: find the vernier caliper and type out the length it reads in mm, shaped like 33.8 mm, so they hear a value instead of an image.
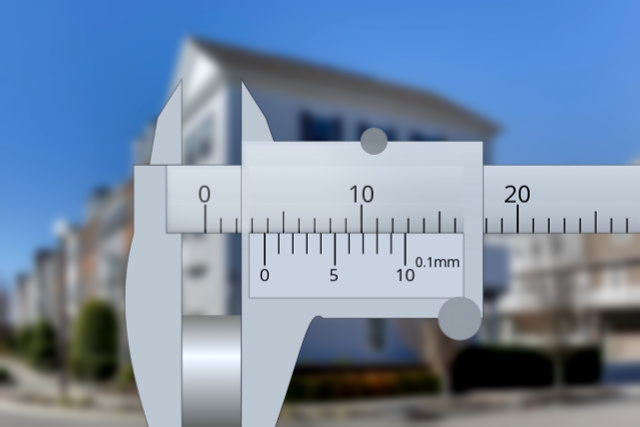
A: 3.8 mm
